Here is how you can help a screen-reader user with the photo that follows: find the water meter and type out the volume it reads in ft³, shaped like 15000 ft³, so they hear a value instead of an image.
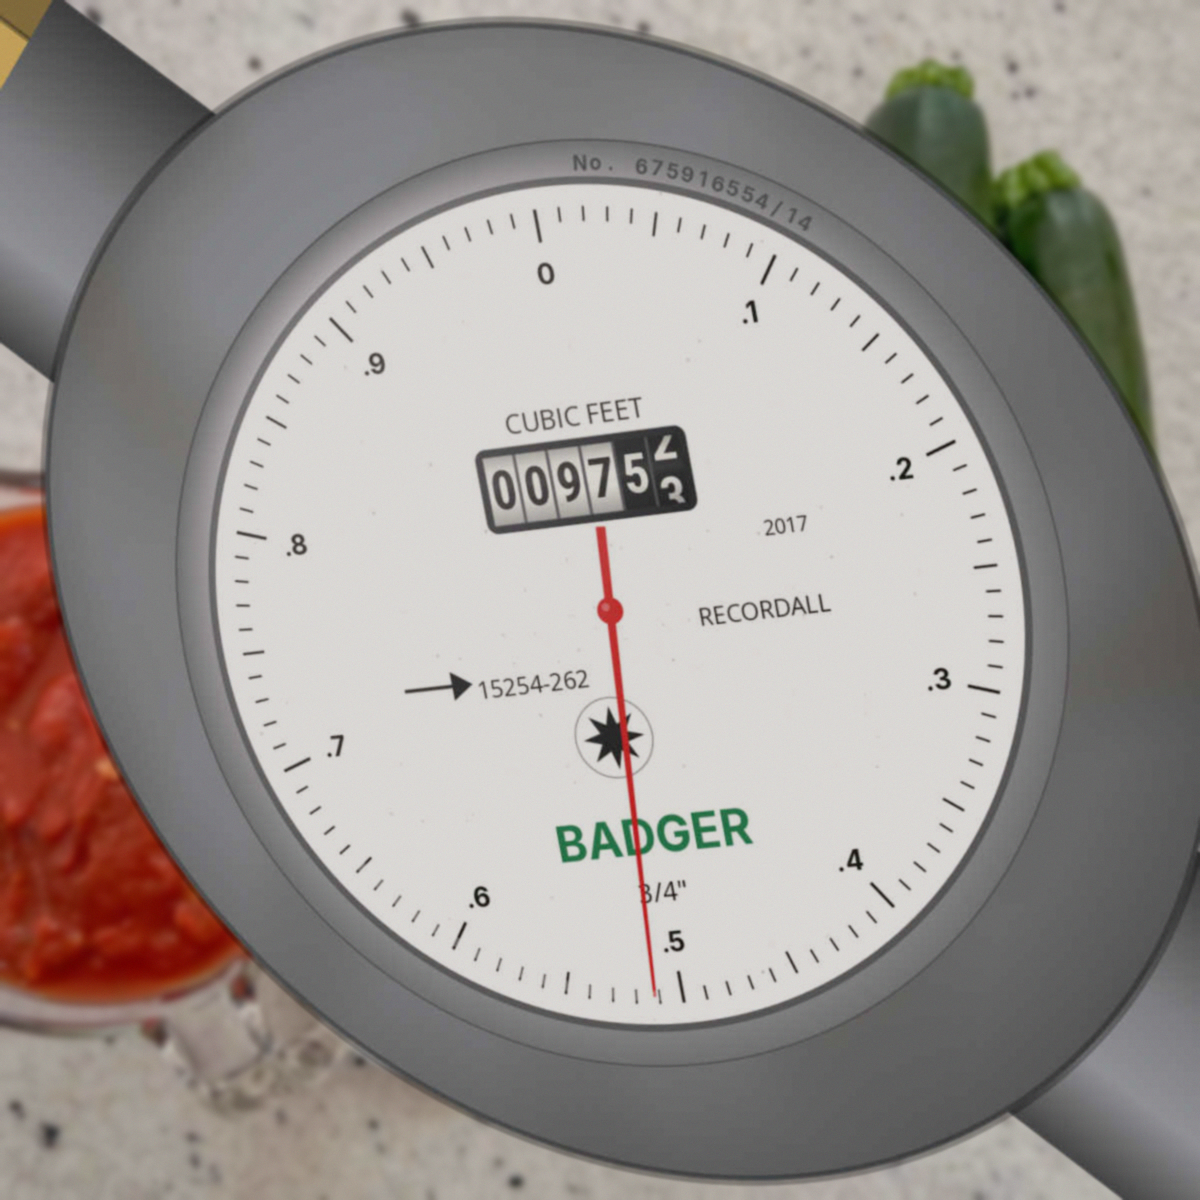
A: 9752.51 ft³
